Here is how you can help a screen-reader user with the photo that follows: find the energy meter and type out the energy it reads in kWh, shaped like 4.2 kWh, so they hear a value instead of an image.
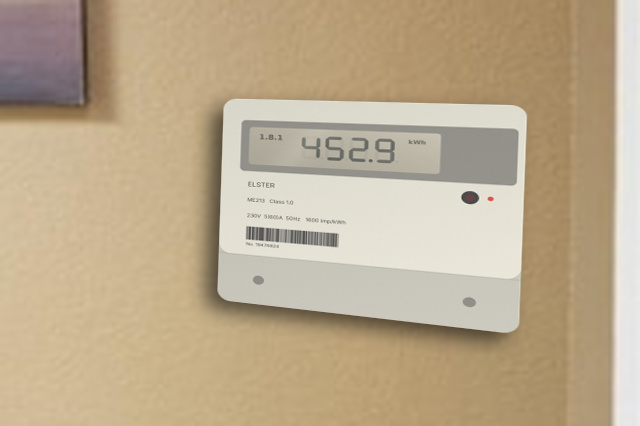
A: 452.9 kWh
